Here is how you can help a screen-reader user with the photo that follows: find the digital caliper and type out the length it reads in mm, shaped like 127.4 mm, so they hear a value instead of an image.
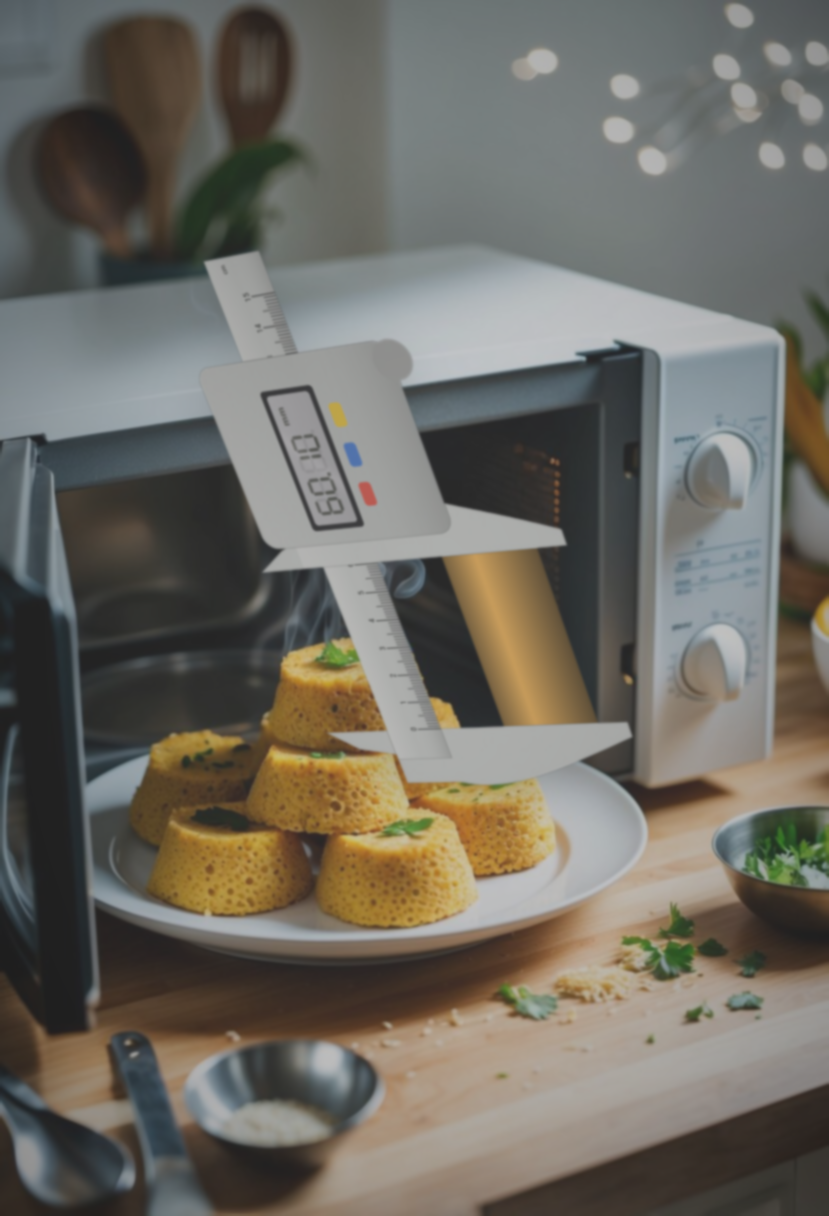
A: 60.10 mm
